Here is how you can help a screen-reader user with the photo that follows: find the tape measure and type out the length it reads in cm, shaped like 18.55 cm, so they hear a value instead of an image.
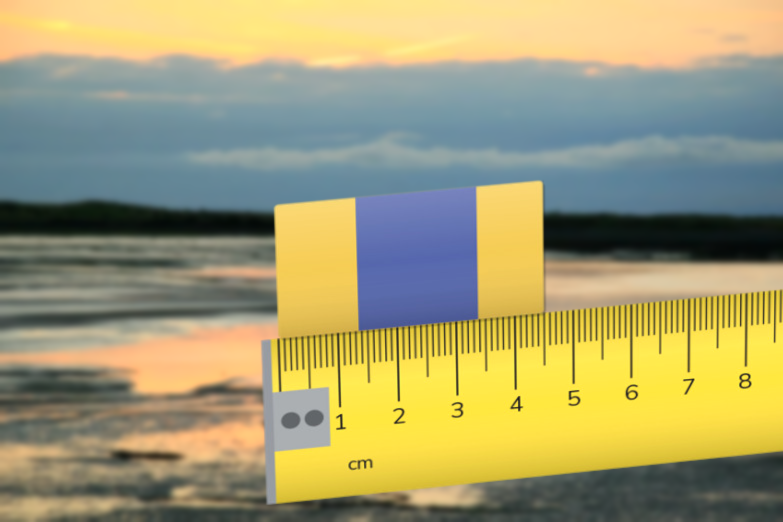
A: 4.5 cm
